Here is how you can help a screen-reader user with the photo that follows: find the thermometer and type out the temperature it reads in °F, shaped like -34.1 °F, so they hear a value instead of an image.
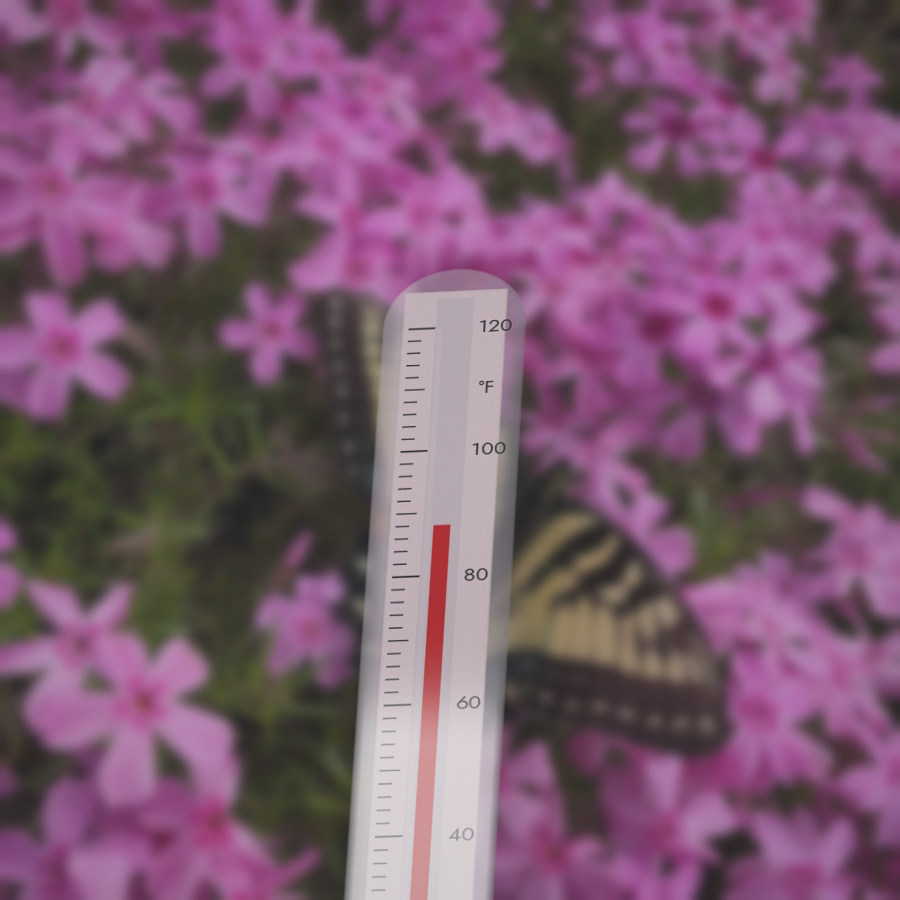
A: 88 °F
